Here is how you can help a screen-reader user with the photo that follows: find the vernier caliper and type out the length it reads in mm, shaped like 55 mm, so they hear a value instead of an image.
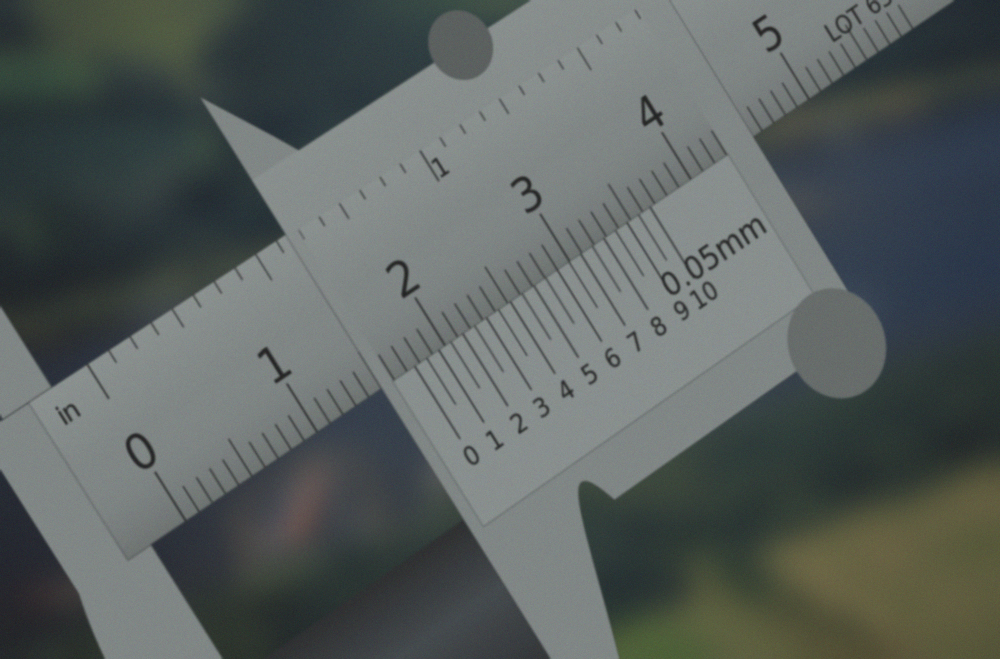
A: 17.6 mm
